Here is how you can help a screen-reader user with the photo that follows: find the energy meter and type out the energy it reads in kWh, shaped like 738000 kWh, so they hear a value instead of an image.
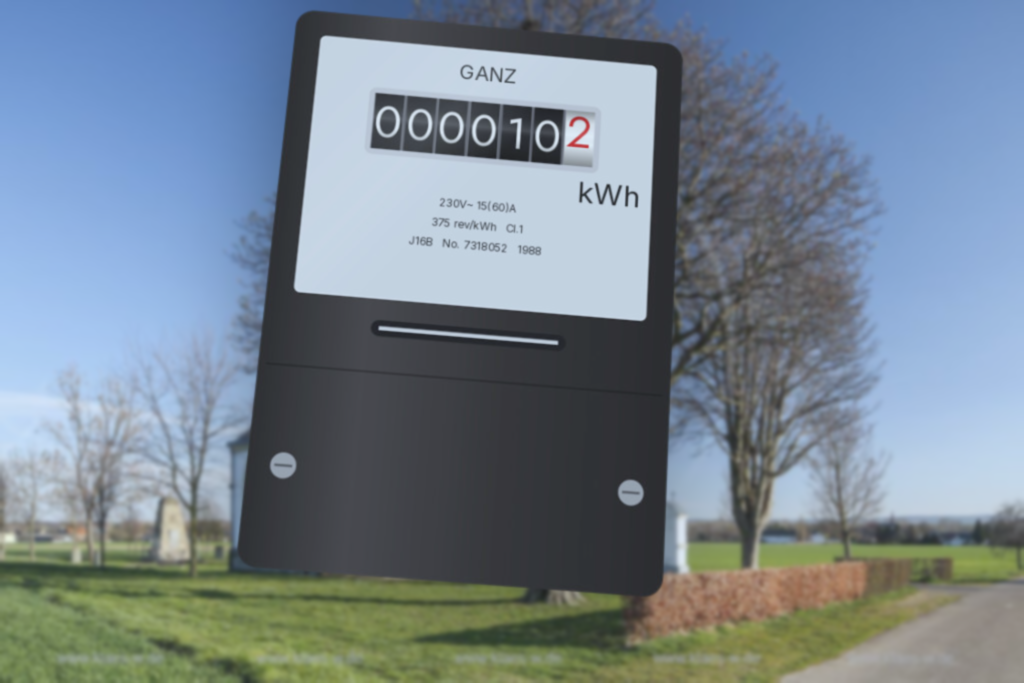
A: 10.2 kWh
